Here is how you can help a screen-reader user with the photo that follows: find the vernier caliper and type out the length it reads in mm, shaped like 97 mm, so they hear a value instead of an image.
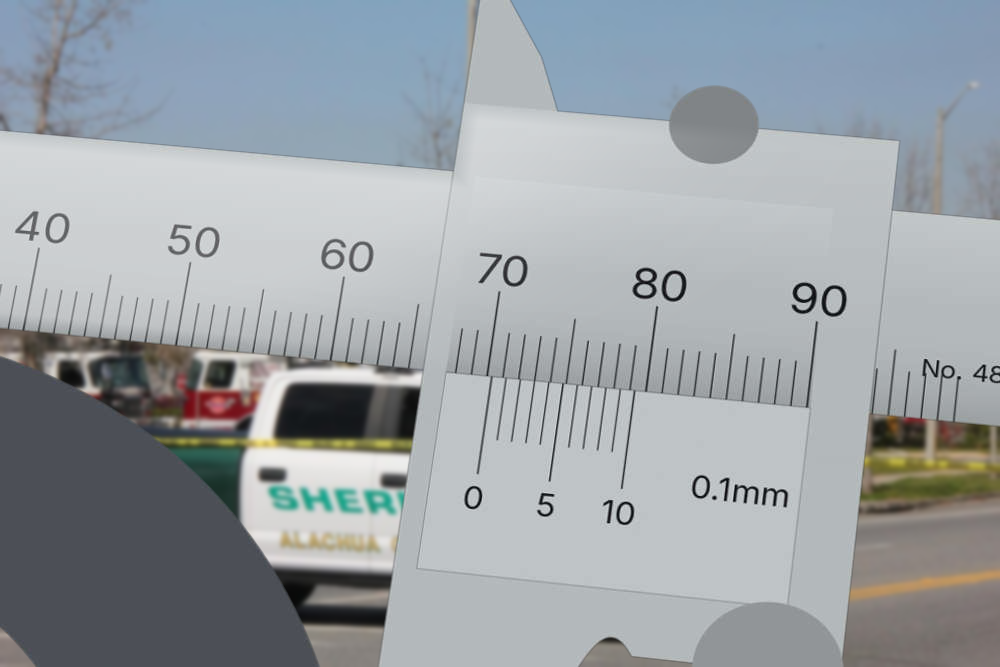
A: 70.3 mm
